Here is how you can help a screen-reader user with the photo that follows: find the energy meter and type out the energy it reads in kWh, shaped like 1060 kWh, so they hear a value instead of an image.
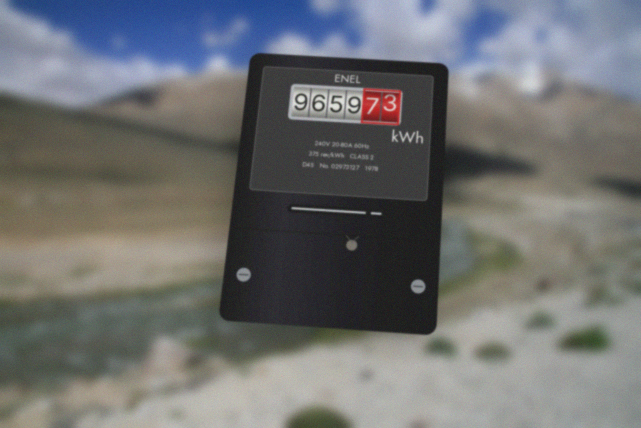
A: 9659.73 kWh
